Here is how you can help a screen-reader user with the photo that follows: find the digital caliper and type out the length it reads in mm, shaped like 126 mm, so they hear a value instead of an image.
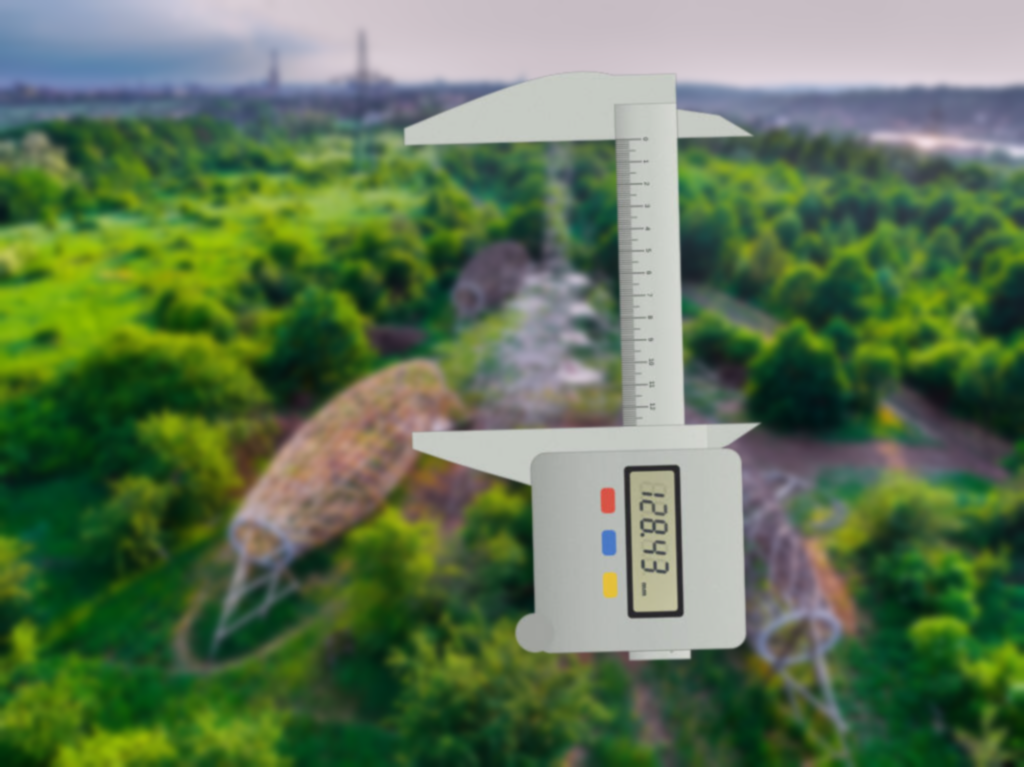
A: 128.43 mm
